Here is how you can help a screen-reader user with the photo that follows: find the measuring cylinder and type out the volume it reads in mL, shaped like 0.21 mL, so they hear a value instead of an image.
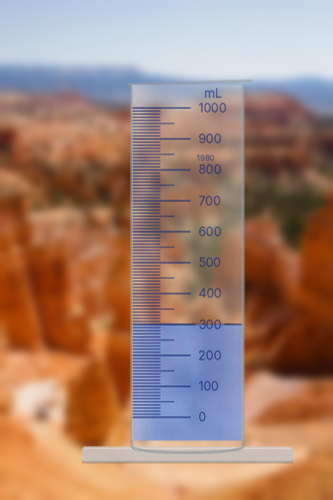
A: 300 mL
